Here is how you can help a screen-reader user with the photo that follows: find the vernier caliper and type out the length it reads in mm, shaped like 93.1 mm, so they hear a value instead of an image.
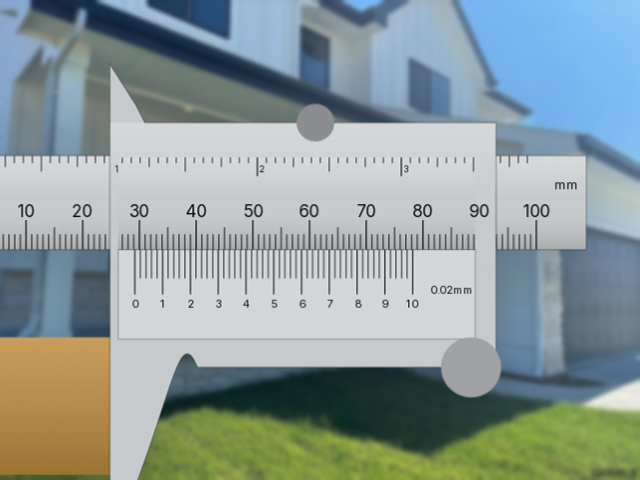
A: 29.2 mm
